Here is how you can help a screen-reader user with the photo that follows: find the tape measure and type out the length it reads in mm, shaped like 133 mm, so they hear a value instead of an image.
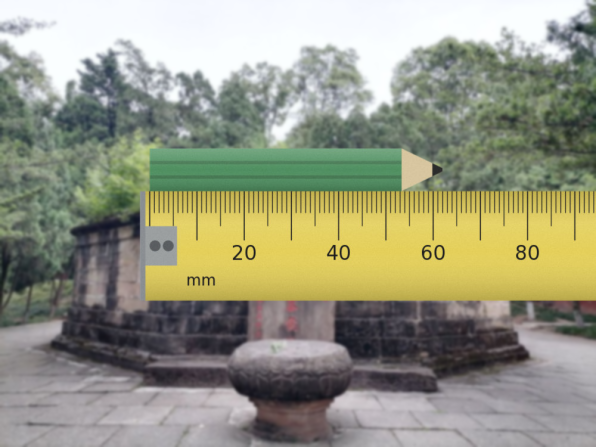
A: 62 mm
